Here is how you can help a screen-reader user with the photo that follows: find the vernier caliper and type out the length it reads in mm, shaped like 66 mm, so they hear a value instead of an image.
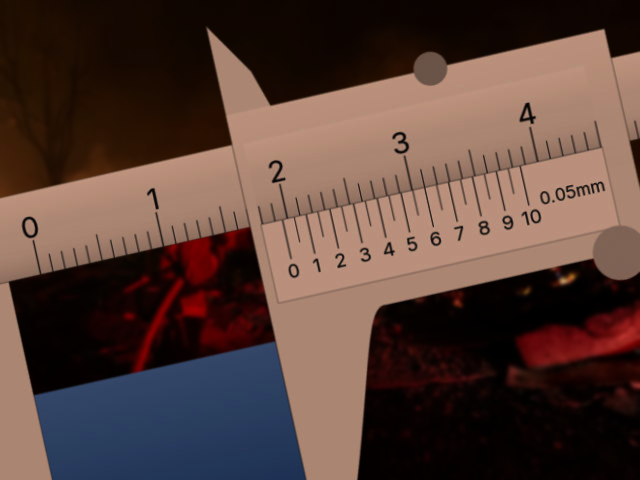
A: 19.6 mm
